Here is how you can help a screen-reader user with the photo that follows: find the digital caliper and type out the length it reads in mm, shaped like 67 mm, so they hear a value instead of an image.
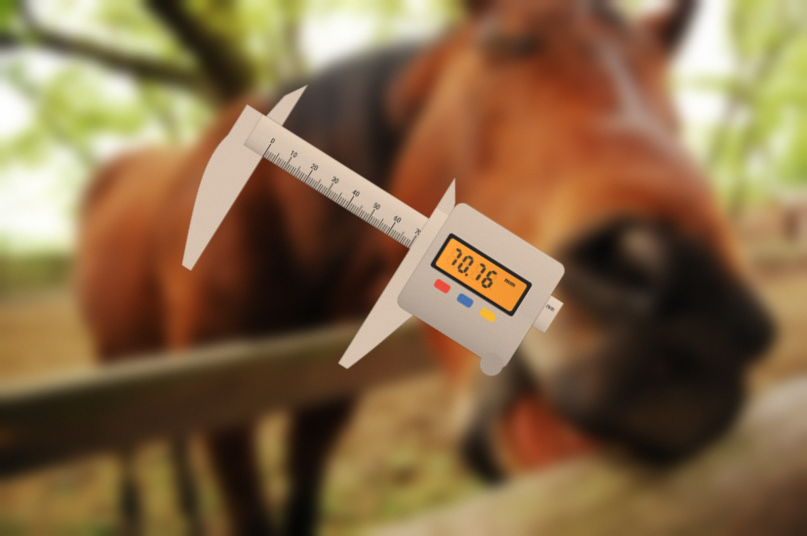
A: 70.76 mm
